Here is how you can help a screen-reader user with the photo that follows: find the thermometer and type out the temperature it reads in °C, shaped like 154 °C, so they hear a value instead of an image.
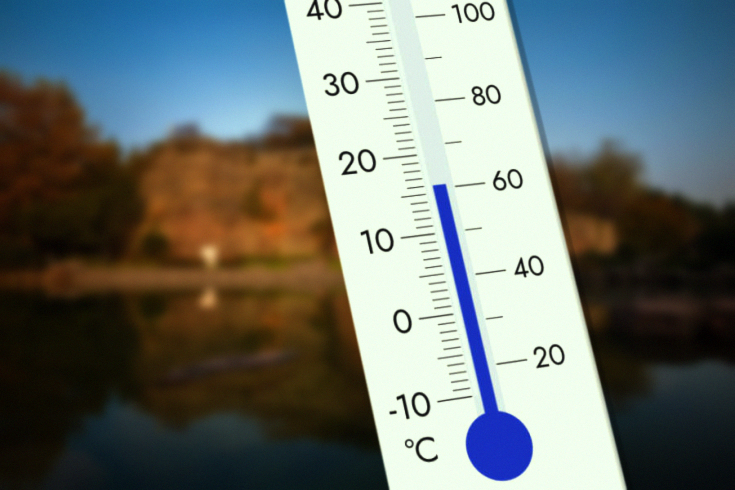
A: 16 °C
